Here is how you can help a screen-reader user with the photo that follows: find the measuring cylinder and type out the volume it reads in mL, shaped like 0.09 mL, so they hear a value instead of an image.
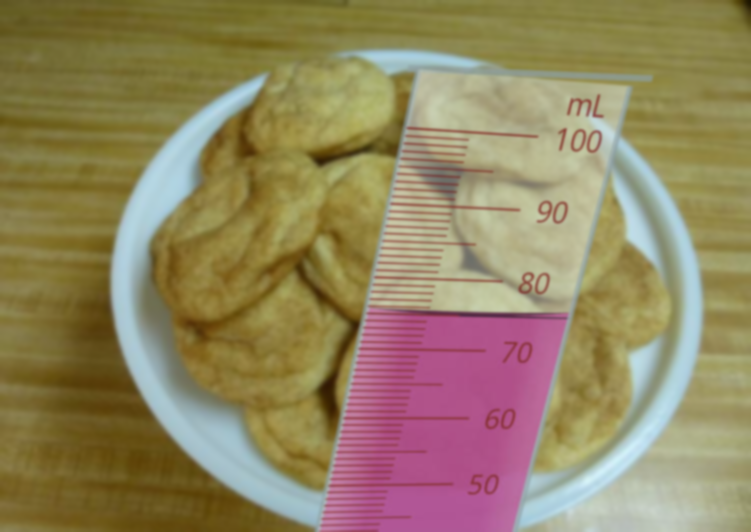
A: 75 mL
